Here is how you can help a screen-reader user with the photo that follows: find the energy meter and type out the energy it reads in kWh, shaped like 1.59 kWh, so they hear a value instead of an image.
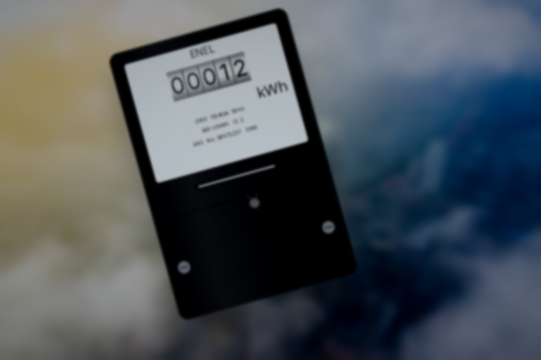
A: 12 kWh
